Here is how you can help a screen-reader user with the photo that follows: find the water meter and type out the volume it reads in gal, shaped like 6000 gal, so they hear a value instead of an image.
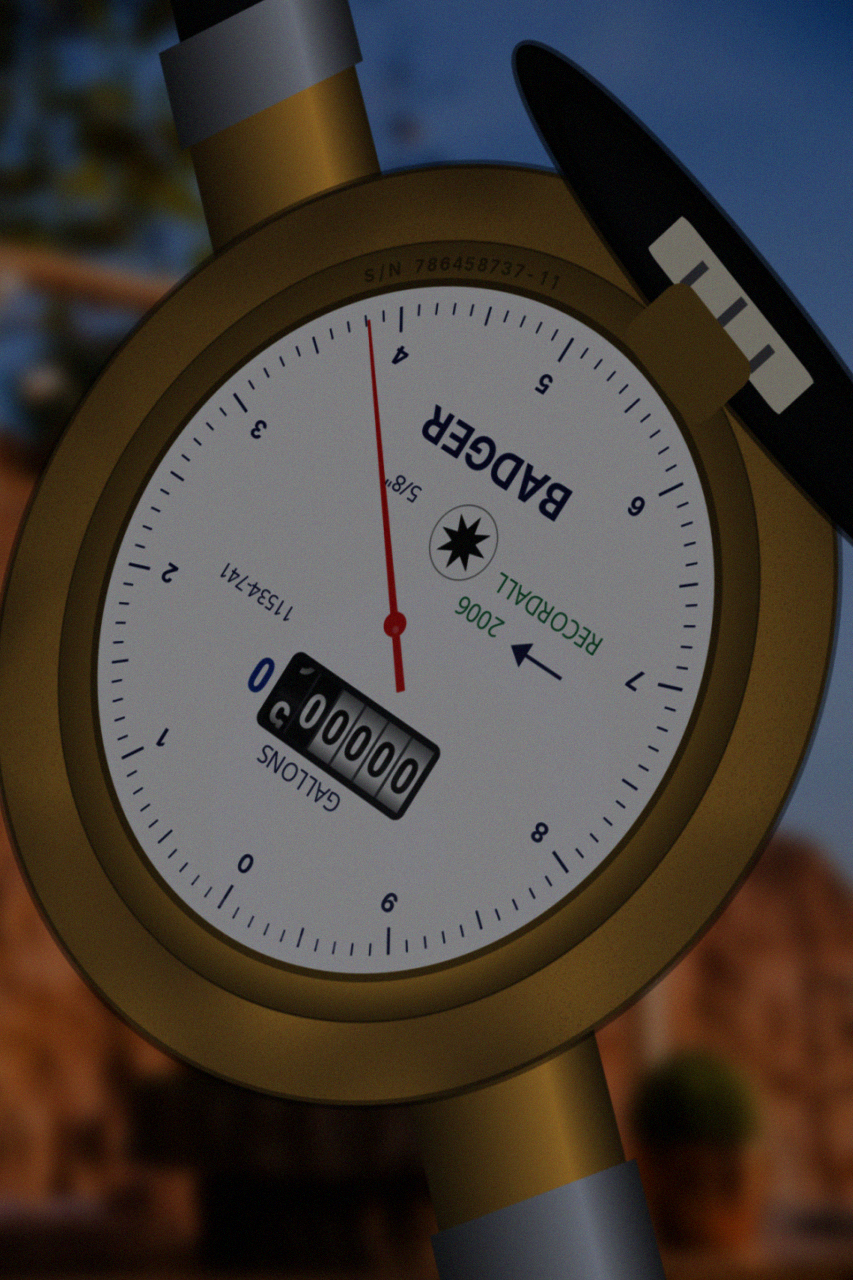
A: 53.8 gal
